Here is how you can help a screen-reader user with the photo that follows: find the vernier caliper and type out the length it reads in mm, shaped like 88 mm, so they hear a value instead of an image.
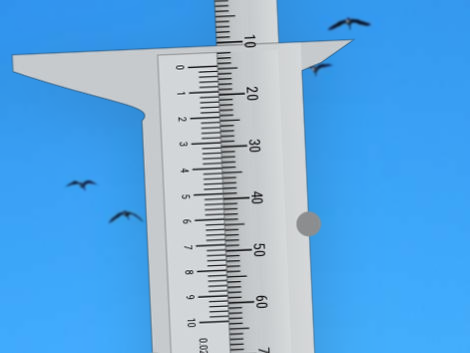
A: 14.5 mm
